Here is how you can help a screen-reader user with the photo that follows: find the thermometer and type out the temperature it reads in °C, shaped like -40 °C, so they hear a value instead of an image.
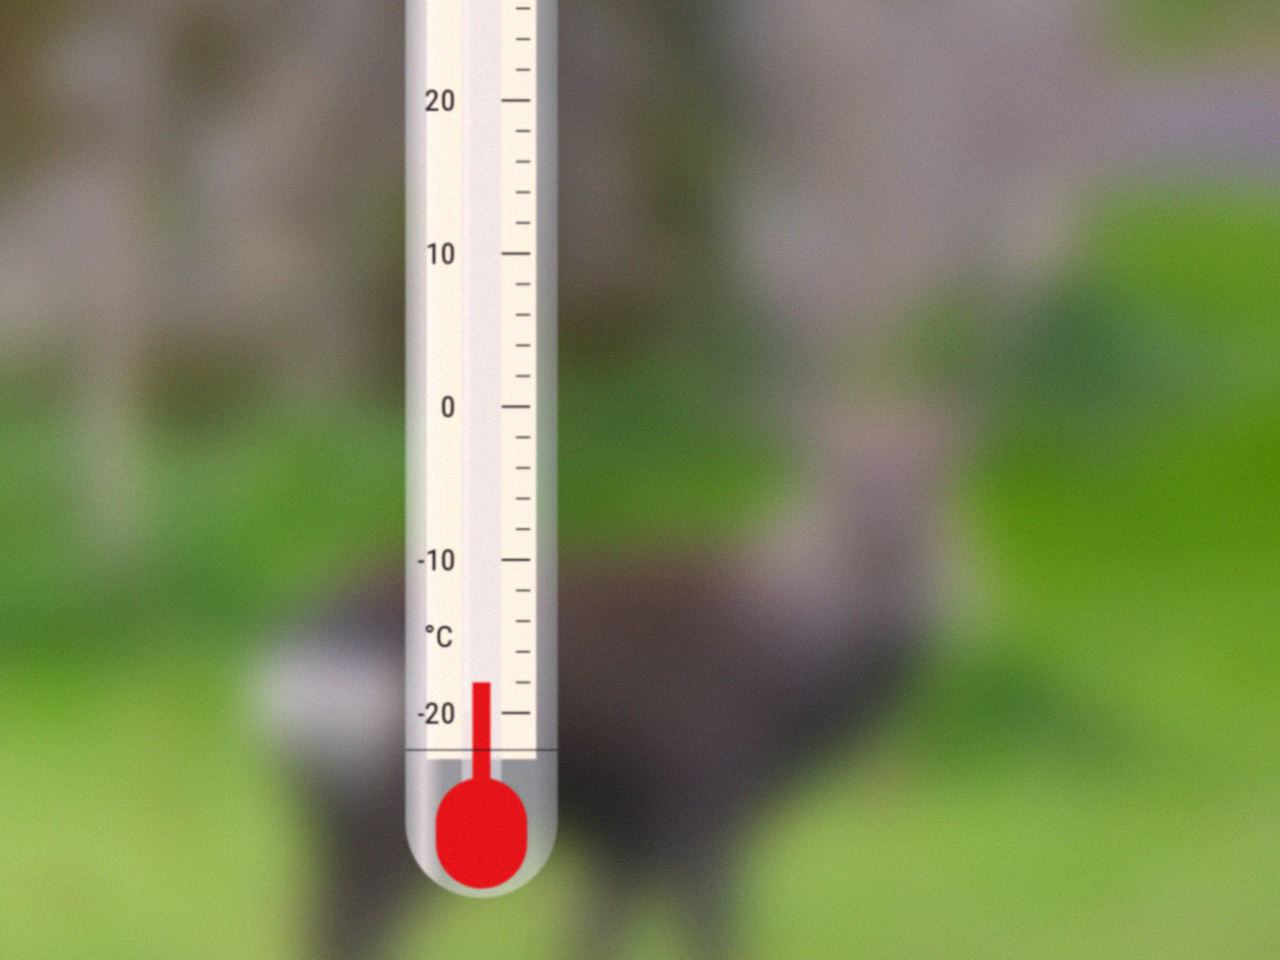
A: -18 °C
